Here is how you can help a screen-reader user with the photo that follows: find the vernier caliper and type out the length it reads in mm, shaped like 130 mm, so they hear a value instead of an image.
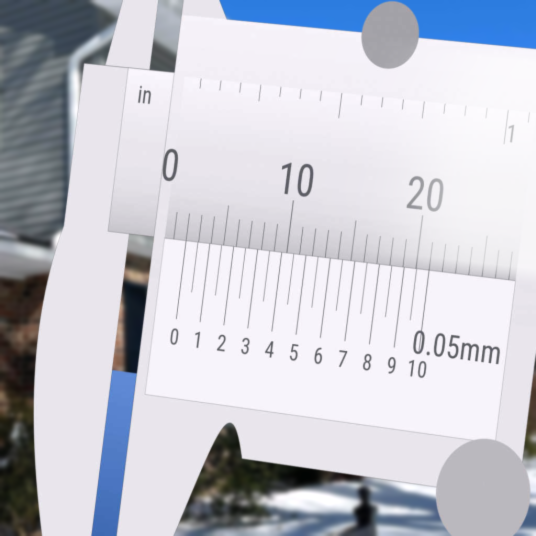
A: 2.0 mm
